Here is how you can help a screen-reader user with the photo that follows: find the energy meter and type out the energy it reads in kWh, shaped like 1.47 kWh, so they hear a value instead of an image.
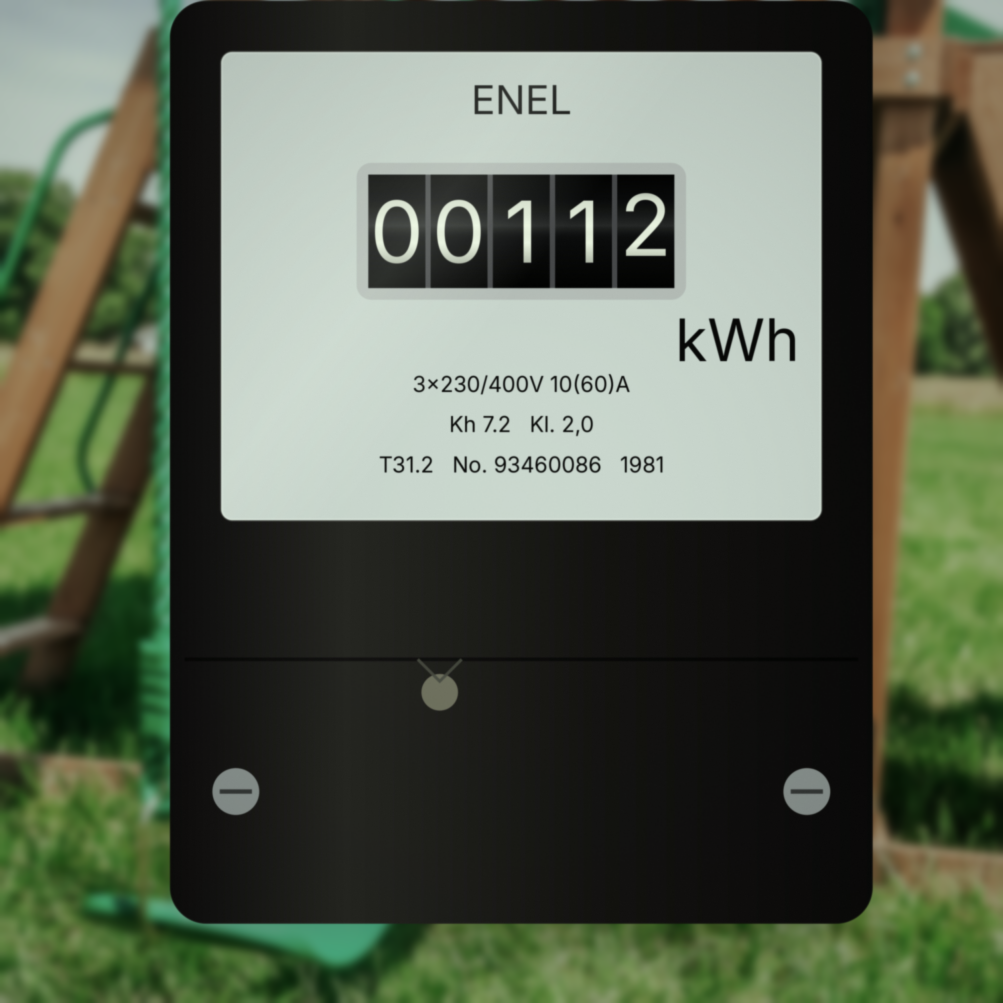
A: 112 kWh
